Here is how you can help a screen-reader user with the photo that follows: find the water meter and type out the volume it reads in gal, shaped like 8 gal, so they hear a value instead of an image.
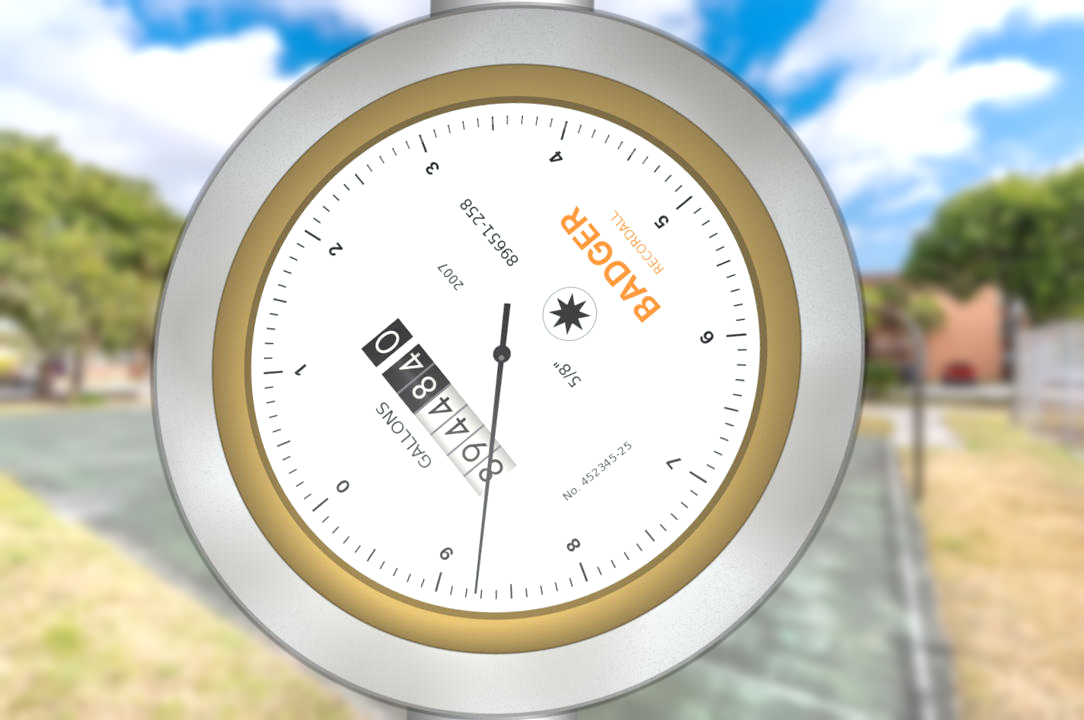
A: 8944838.7 gal
